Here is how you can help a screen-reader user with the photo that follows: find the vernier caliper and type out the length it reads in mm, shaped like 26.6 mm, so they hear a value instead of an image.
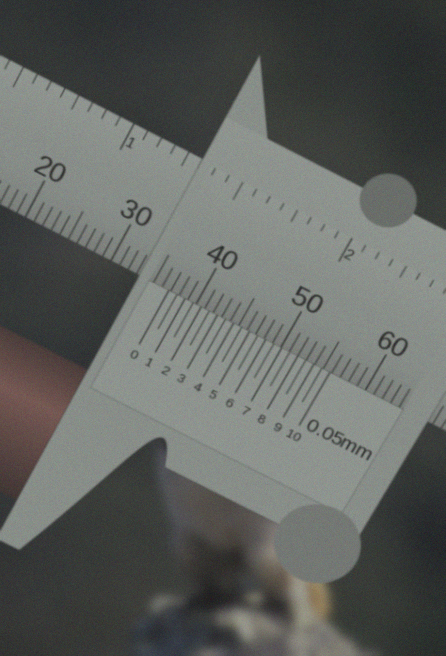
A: 36.8 mm
